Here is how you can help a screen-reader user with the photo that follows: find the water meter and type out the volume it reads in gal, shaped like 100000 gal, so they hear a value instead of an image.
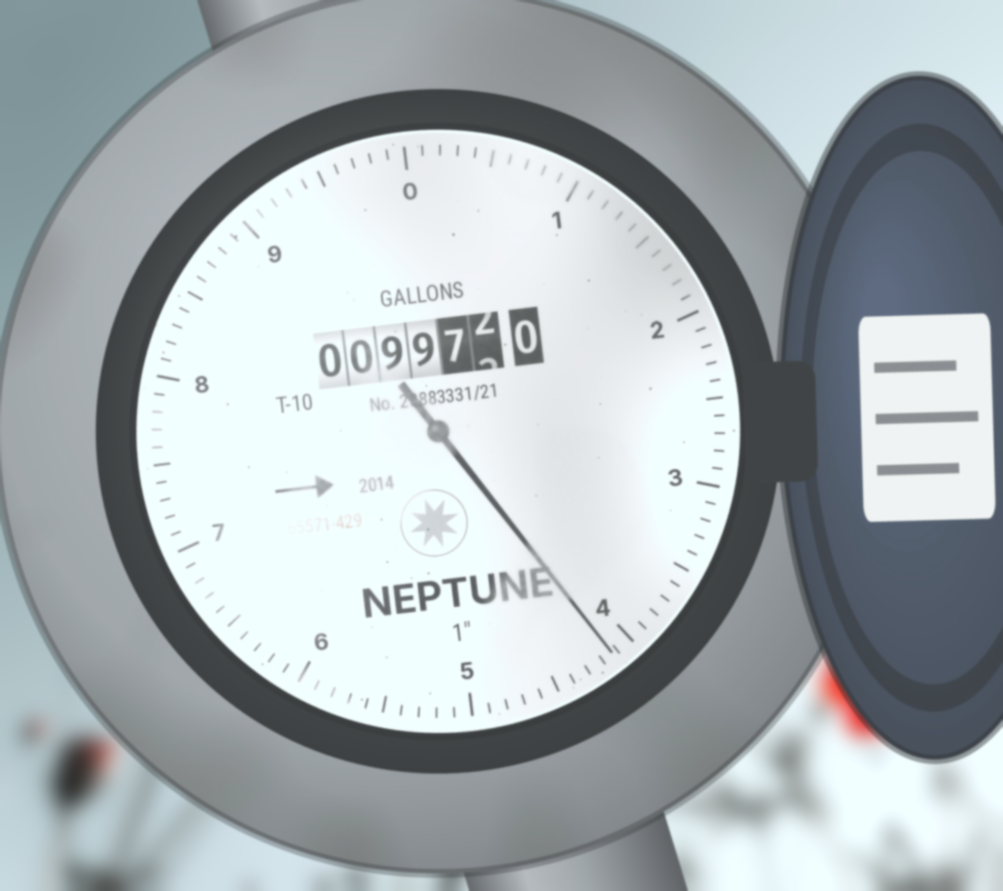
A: 99724.1 gal
